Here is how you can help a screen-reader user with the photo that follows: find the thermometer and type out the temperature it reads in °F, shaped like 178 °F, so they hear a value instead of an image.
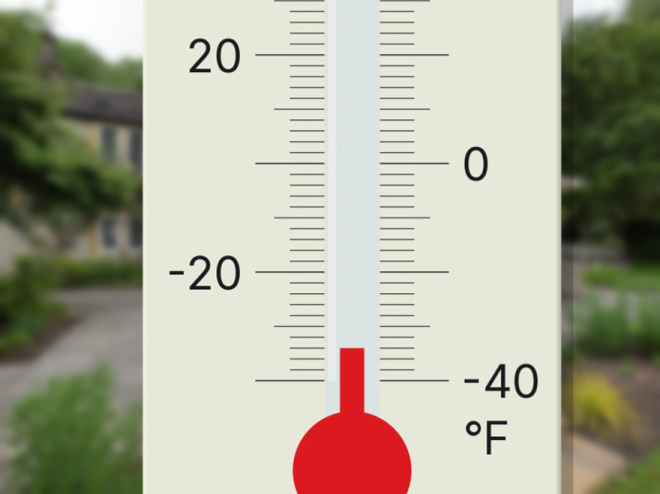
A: -34 °F
